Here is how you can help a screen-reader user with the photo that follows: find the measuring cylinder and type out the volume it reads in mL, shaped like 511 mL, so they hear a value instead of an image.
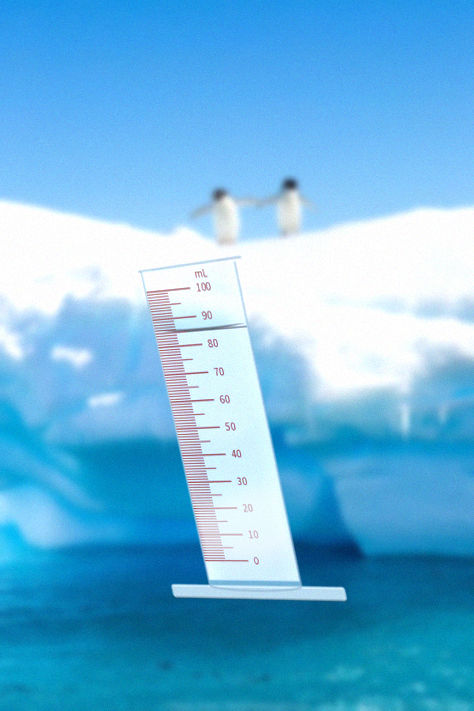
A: 85 mL
